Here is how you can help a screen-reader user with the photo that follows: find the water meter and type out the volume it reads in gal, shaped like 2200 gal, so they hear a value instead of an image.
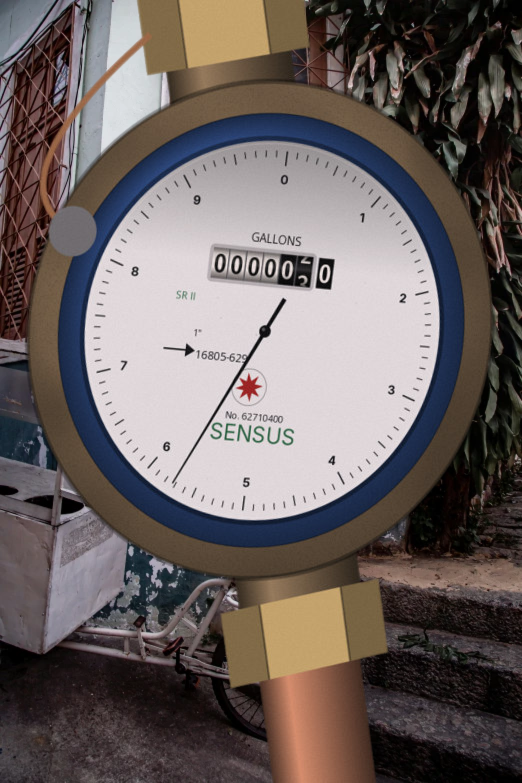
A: 25.7 gal
